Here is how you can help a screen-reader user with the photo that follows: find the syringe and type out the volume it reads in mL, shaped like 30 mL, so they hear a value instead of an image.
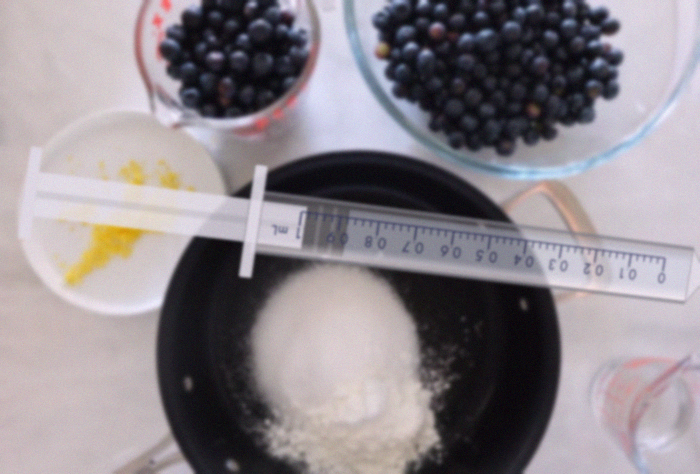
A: 0.88 mL
